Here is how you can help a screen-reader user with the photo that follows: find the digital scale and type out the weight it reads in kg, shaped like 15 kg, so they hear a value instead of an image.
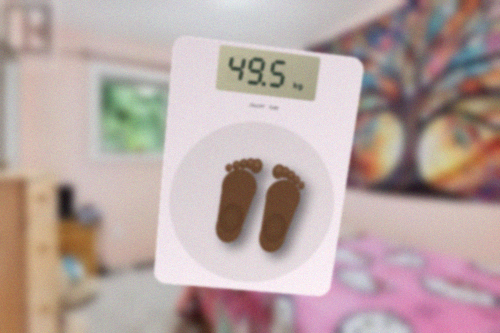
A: 49.5 kg
